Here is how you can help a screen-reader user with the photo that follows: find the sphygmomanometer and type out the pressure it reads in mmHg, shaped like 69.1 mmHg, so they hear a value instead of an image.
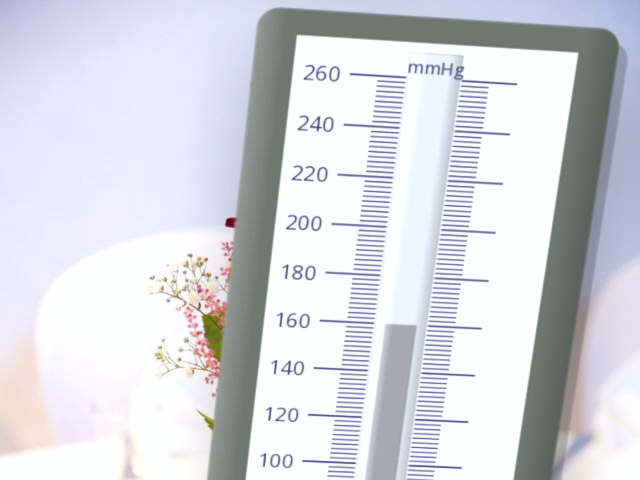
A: 160 mmHg
